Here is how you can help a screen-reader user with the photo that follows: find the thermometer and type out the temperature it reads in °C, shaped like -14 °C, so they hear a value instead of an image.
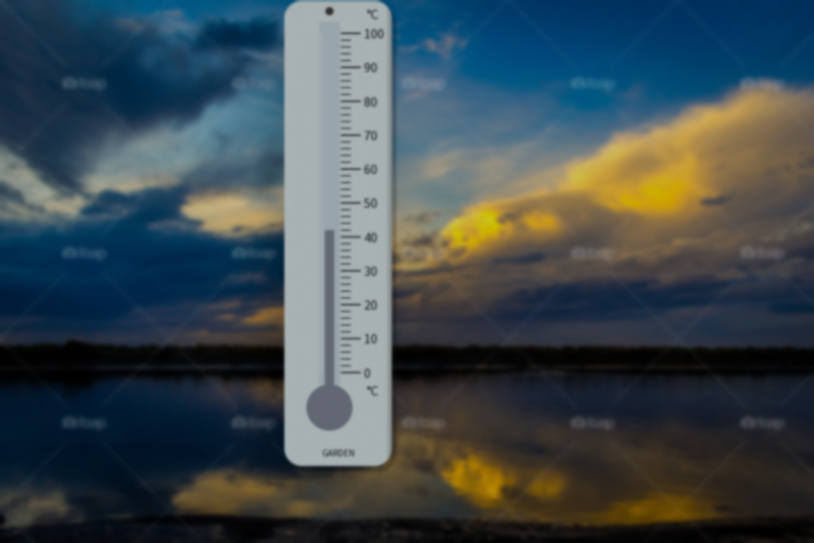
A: 42 °C
